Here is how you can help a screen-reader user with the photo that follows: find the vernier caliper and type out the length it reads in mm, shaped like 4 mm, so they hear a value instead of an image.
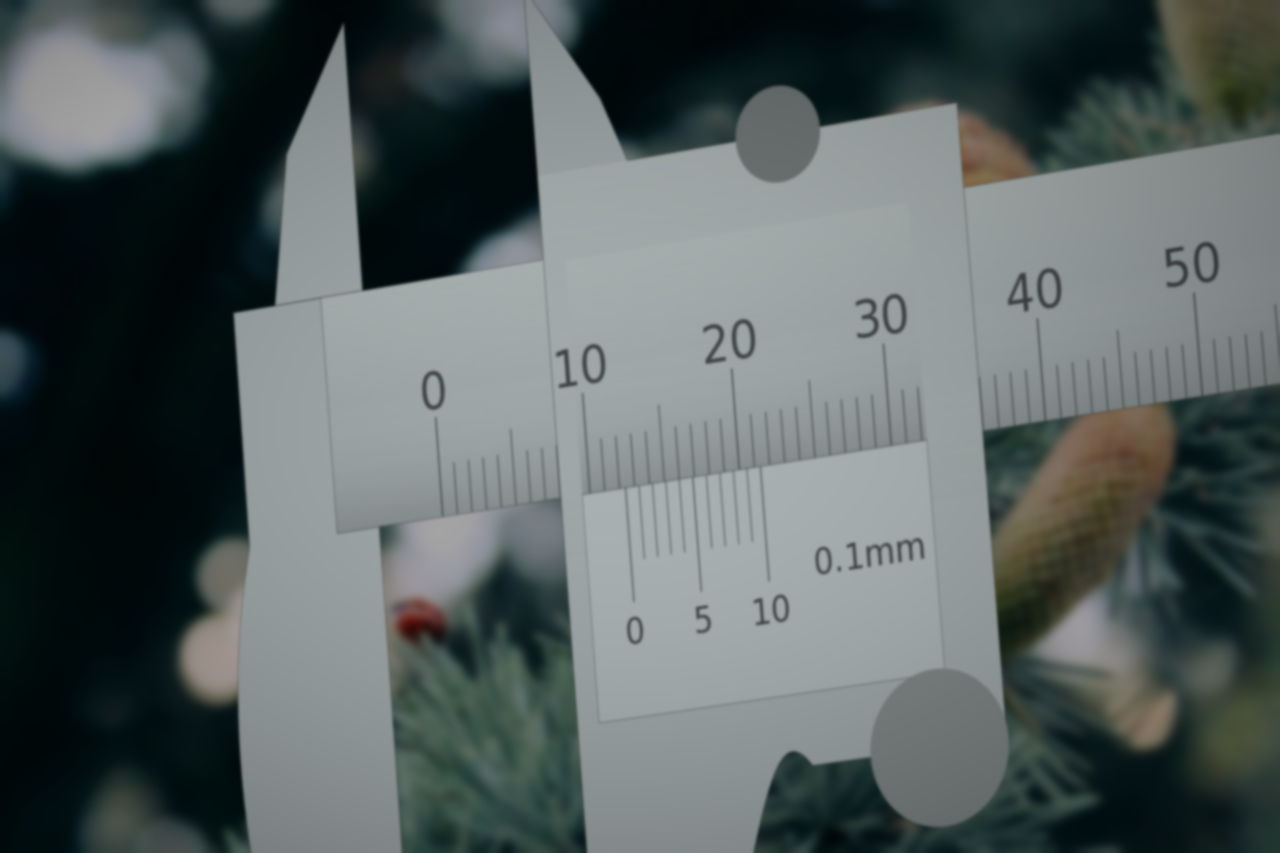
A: 12.4 mm
